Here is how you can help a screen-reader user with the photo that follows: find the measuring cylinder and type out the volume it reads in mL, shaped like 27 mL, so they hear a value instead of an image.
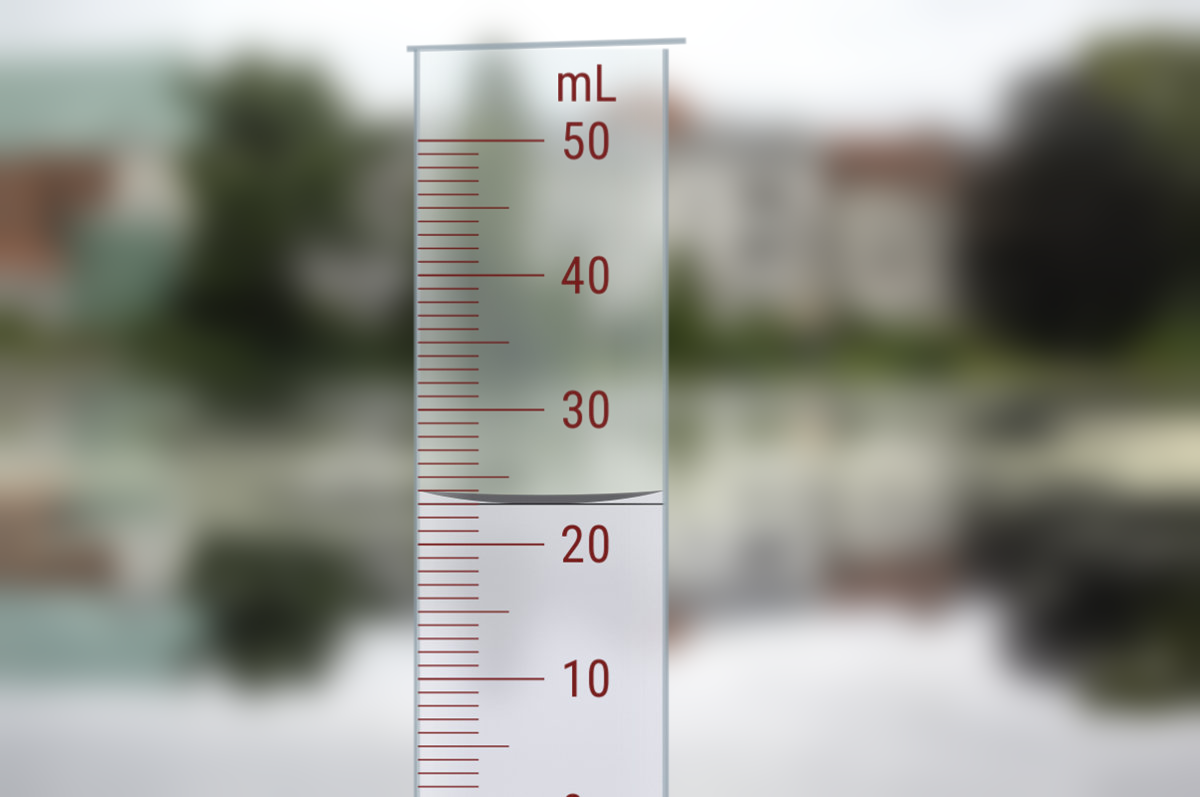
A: 23 mL
